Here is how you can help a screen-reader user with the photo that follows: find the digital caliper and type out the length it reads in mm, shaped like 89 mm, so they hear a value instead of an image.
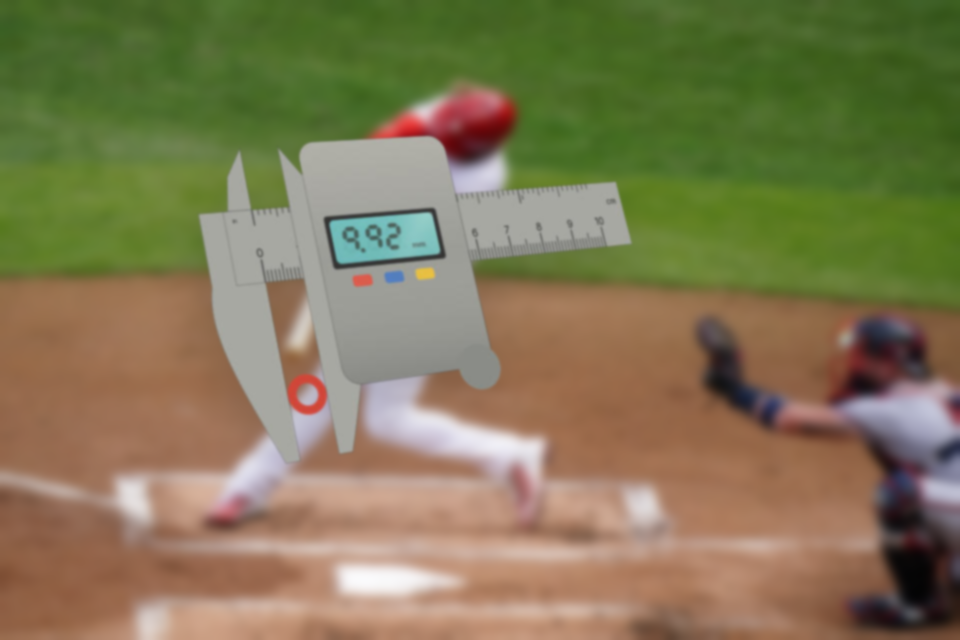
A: 9.92 mm
